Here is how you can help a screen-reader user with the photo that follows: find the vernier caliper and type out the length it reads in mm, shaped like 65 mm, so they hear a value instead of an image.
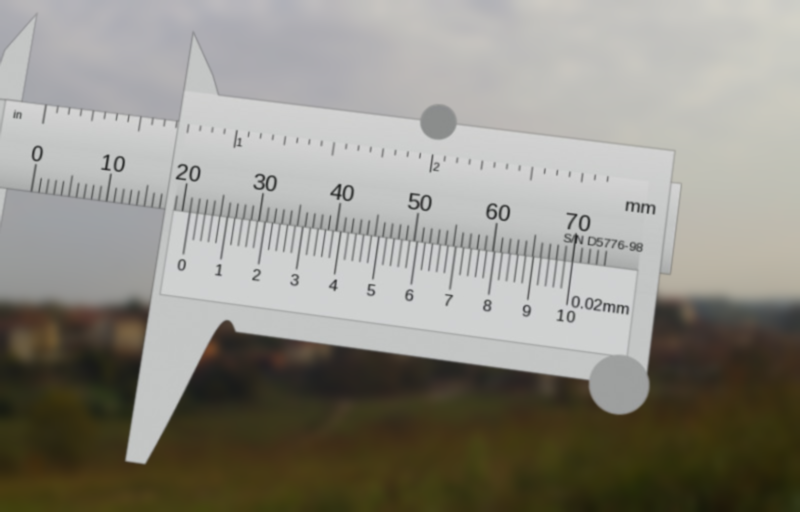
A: 21.0 mm
